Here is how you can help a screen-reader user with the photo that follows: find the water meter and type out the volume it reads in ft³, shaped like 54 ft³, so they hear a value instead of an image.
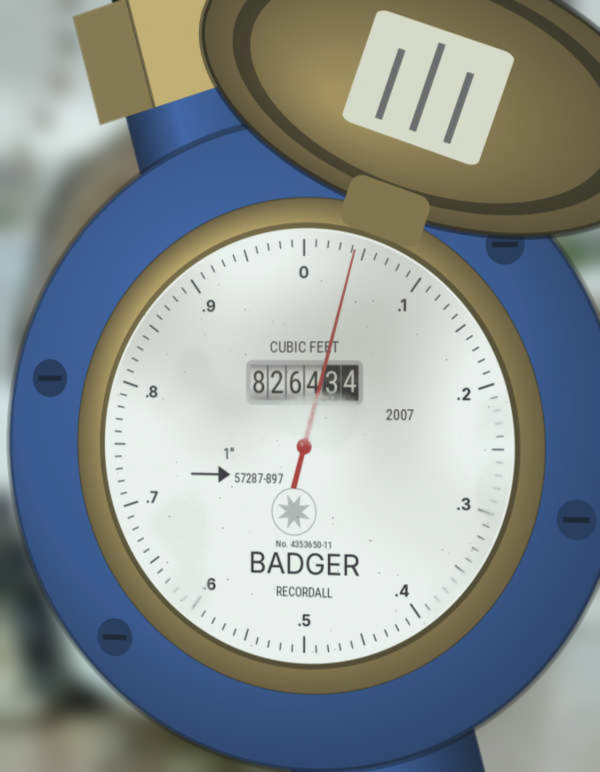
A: 826434.04 ft³
